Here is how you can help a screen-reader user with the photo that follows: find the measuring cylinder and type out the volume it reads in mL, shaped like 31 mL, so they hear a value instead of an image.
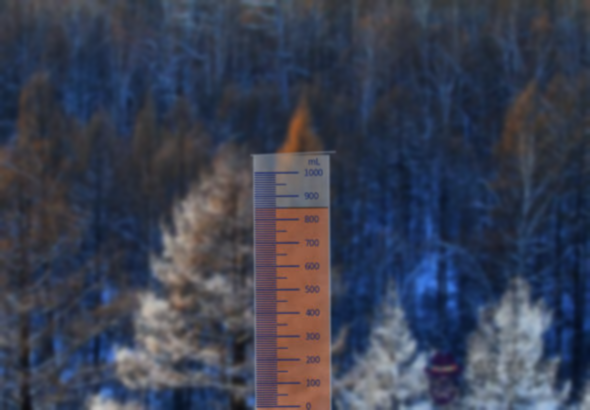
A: 850 mL
